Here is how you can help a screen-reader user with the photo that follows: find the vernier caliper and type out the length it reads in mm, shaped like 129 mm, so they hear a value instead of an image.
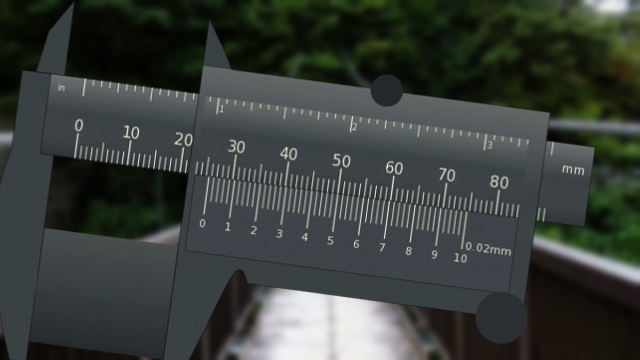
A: 25.5 mm
